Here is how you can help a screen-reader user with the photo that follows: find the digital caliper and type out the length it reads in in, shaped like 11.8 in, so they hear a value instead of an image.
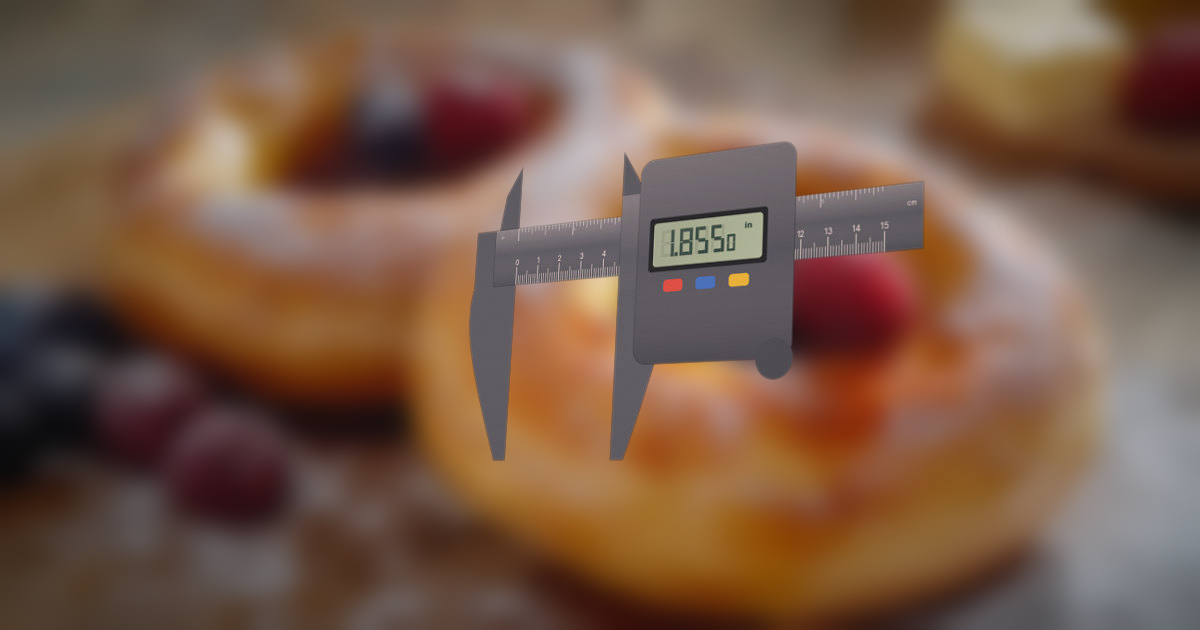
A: 1.8550 in
